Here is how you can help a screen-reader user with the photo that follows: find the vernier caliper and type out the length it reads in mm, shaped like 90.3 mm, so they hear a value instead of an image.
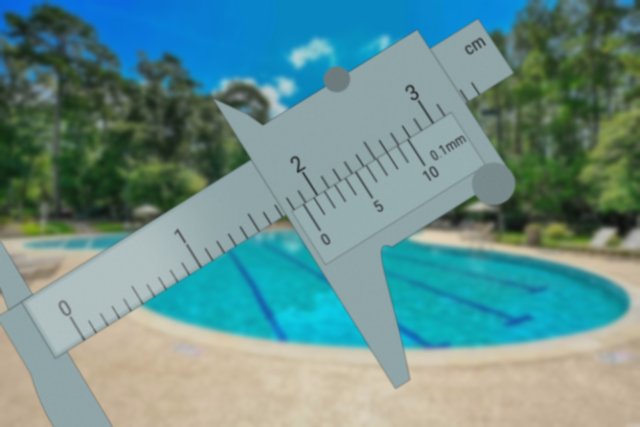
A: 18.8 mm
